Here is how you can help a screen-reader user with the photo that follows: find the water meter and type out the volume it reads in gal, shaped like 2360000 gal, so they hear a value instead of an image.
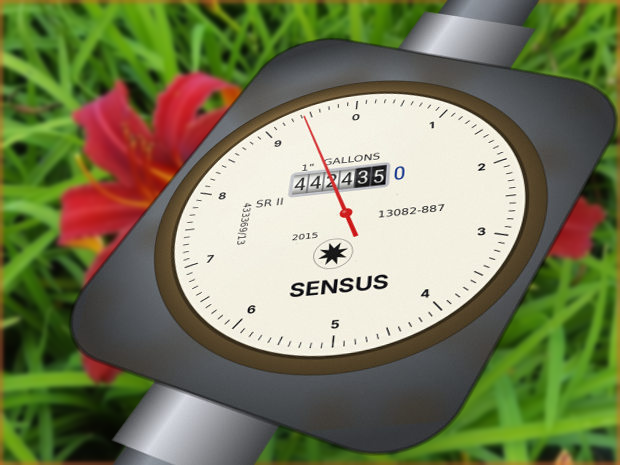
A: 4424349.4 gal
